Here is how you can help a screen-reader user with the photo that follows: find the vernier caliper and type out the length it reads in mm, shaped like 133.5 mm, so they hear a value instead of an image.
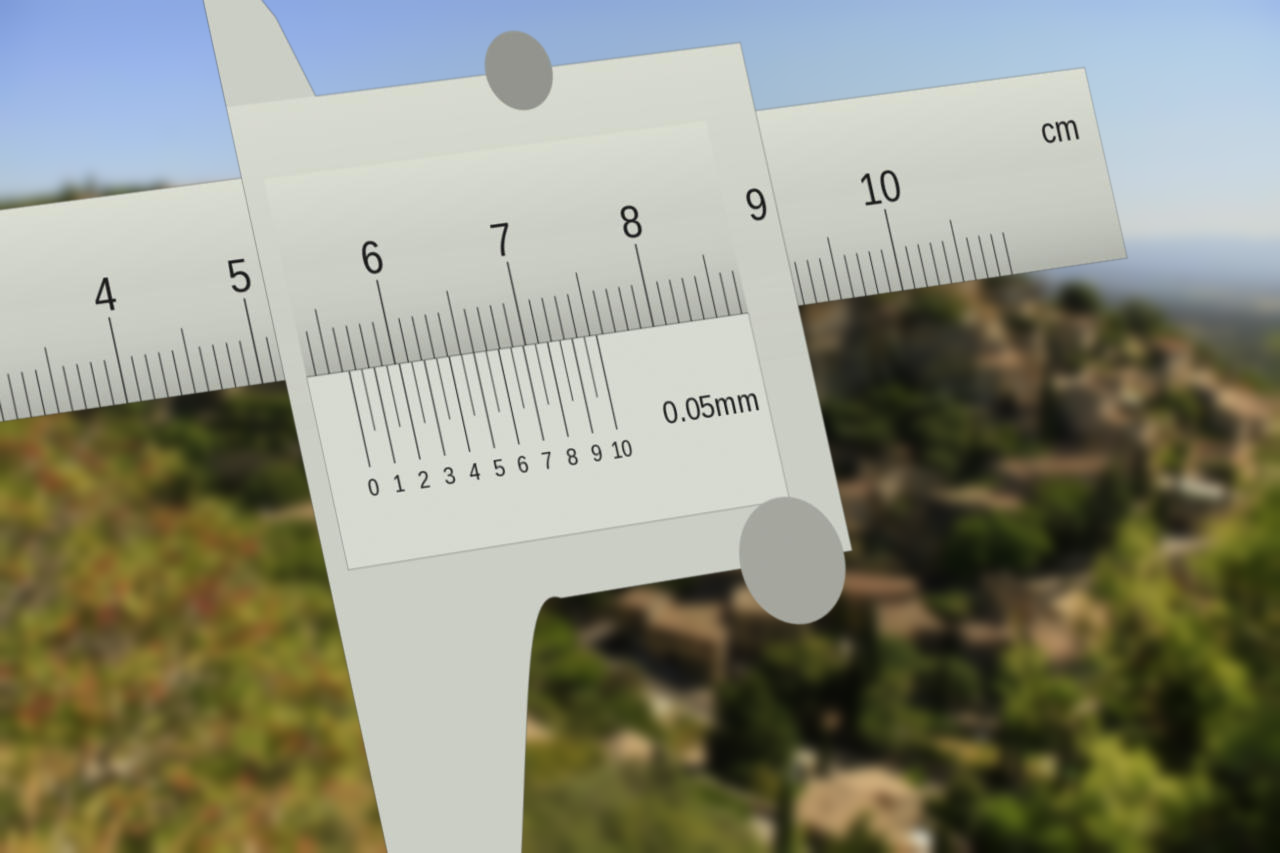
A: 56.5 mm
